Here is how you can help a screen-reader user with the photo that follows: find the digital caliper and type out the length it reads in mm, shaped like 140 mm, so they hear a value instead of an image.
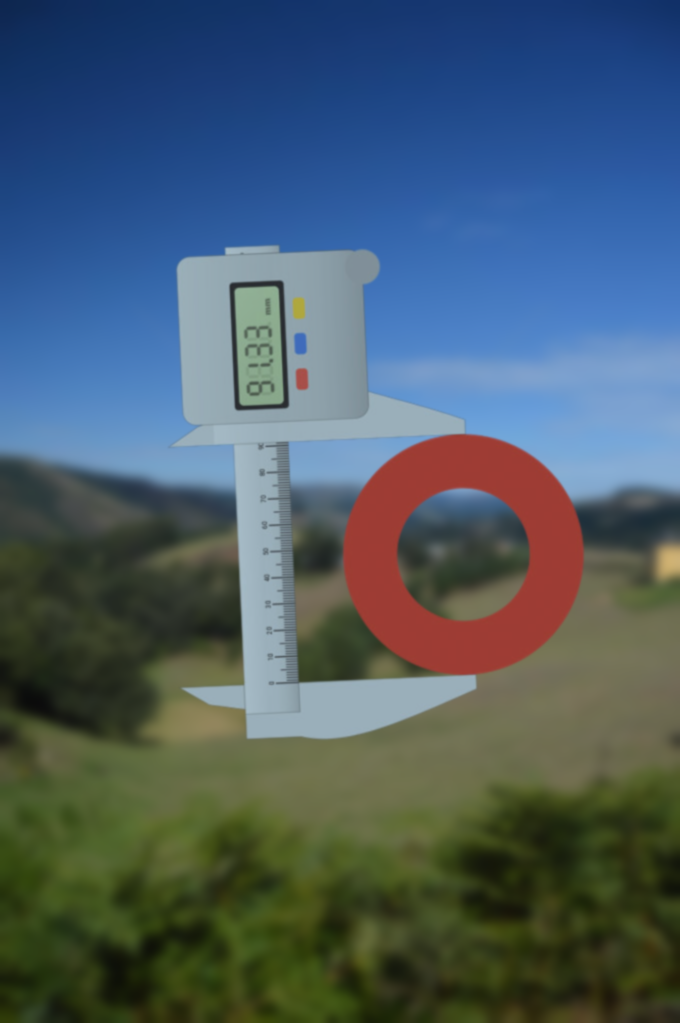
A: 91.33 mm
